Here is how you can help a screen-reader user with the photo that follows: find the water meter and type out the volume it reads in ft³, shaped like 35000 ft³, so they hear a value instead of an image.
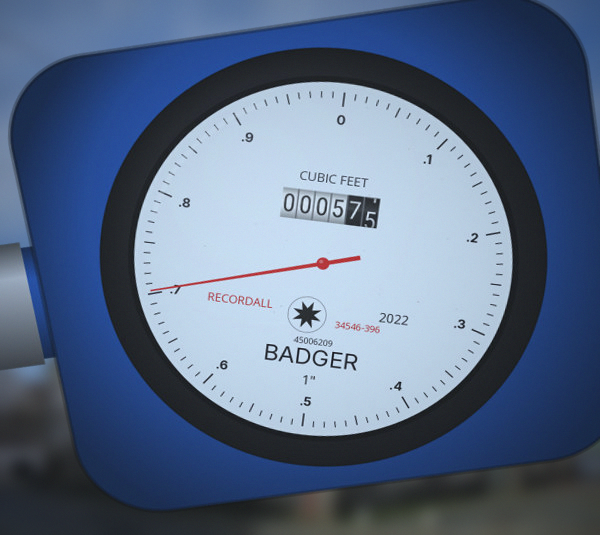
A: 574.70 ft³
